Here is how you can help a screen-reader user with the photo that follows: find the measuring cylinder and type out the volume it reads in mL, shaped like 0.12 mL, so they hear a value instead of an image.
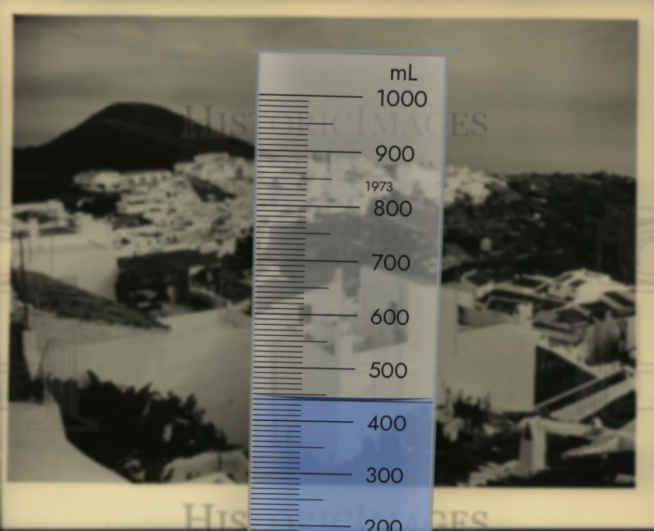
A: 440 mL
